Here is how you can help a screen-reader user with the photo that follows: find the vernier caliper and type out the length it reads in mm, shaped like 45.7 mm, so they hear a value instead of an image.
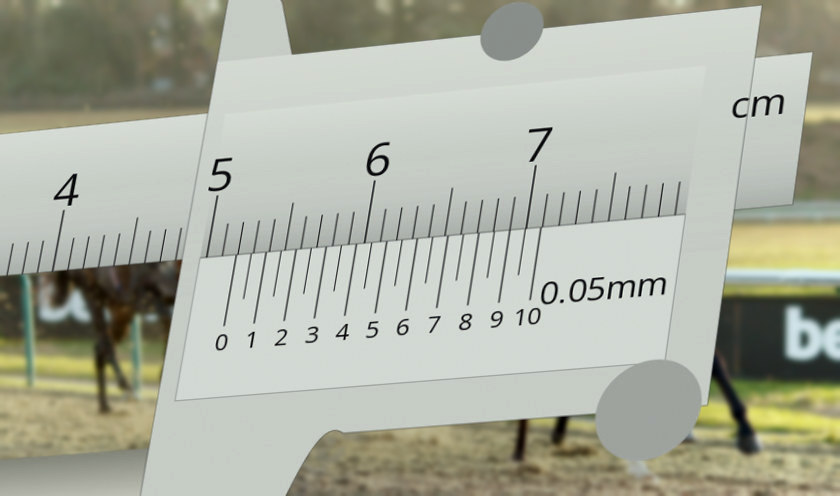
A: 51.9 mm
